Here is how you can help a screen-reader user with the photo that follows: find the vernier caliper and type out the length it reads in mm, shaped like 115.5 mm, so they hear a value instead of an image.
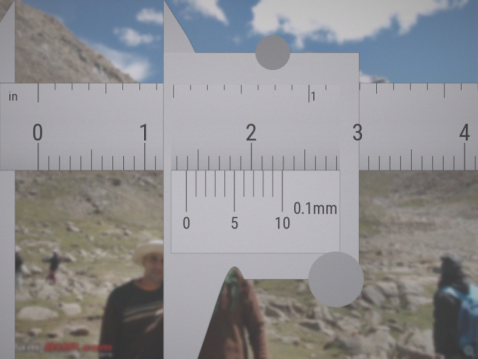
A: 13.9 mm
